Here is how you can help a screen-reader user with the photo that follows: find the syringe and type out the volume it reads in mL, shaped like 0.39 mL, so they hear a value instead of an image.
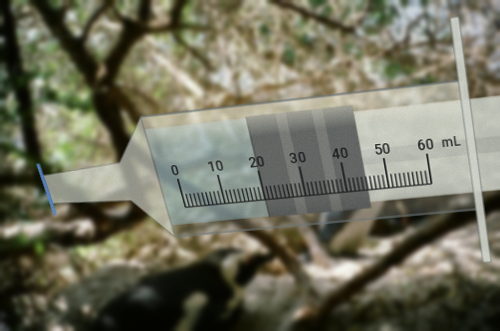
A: 20 mL
